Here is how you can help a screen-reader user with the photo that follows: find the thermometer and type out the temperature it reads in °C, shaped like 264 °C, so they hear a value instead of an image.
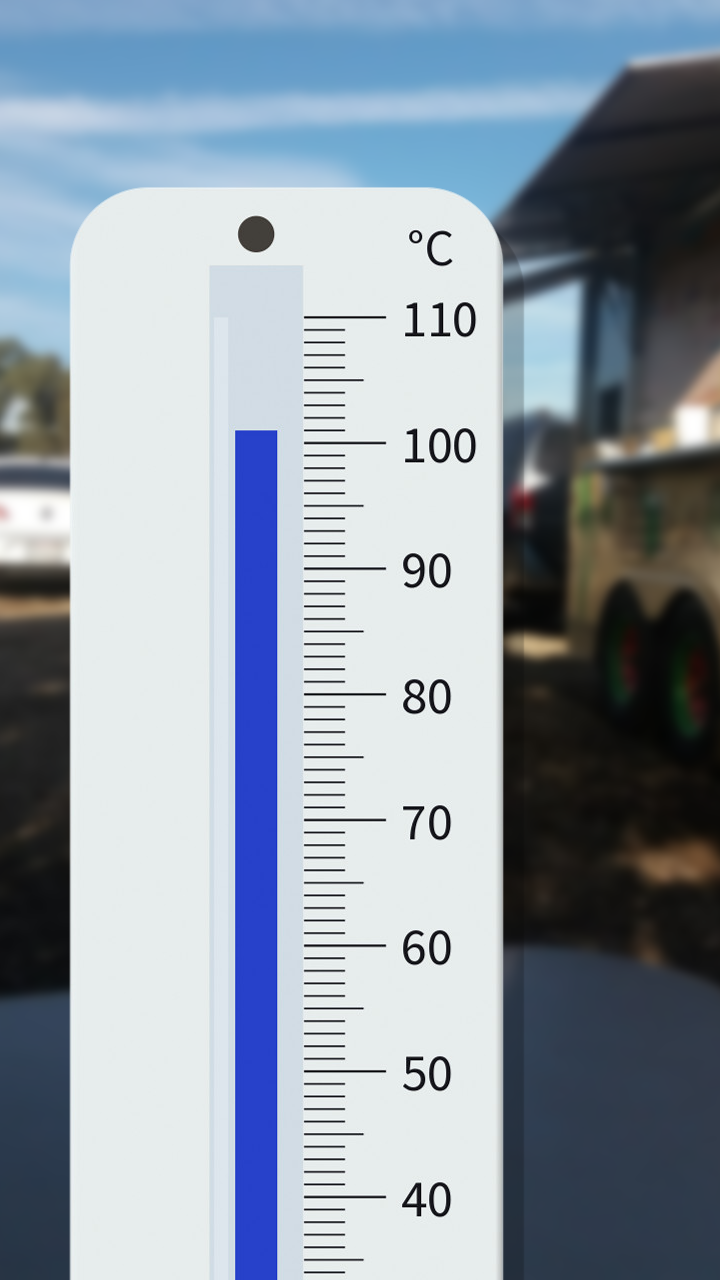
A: 101 °C
